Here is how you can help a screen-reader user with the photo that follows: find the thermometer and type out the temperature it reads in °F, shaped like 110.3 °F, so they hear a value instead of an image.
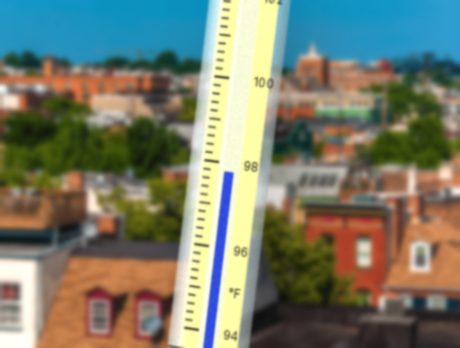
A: 97.8 °F
